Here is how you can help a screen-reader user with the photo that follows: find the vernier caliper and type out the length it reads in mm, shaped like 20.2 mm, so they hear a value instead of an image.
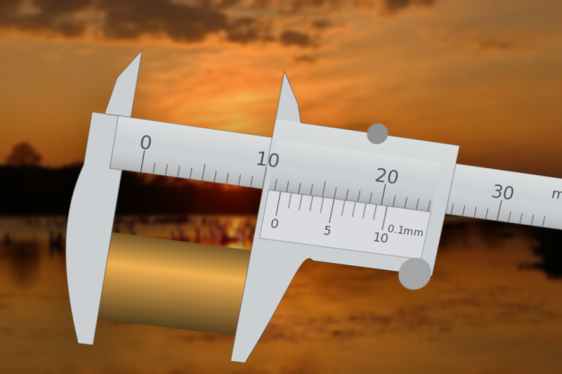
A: 11.5 mm
